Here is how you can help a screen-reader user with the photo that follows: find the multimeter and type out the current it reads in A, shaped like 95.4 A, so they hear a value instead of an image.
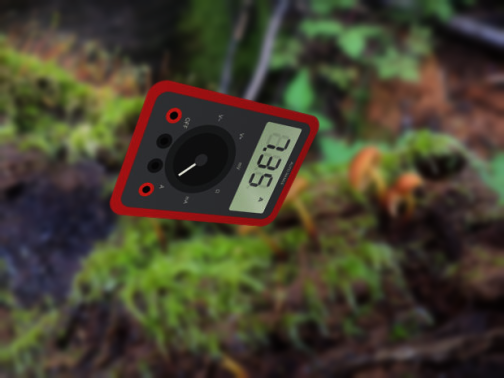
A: 7.35 A
